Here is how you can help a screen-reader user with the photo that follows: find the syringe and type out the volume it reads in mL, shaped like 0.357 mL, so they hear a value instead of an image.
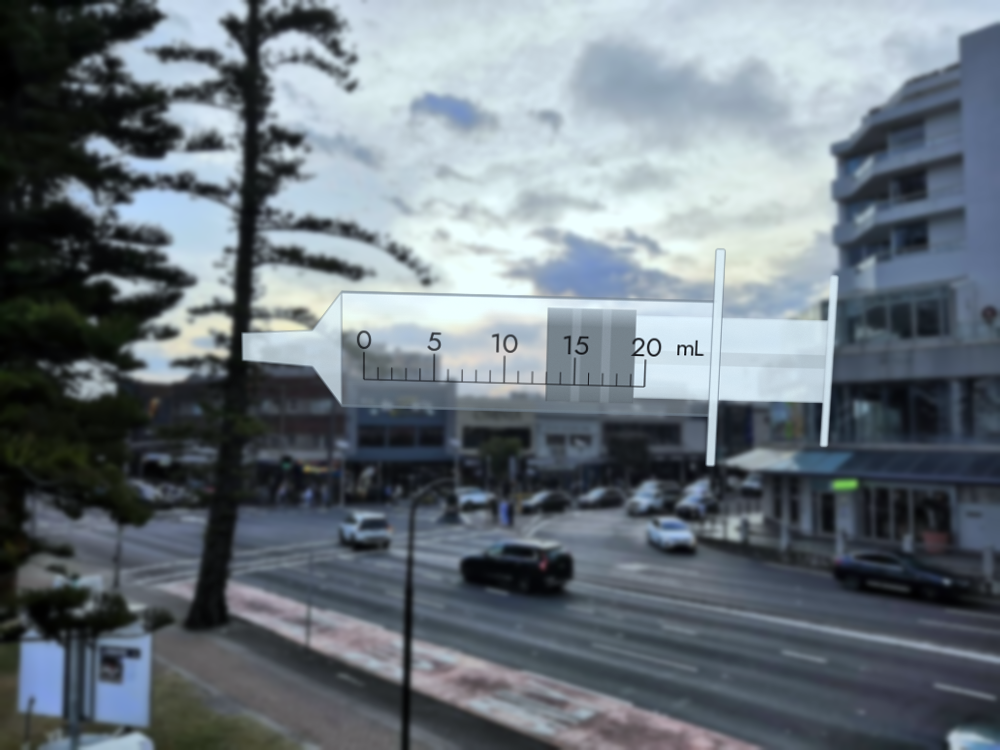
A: 13 mL
